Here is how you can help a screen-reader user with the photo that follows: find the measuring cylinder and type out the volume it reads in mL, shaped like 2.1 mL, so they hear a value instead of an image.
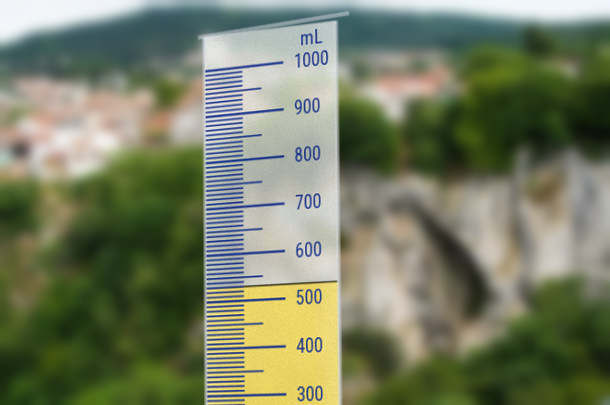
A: 530 mL
